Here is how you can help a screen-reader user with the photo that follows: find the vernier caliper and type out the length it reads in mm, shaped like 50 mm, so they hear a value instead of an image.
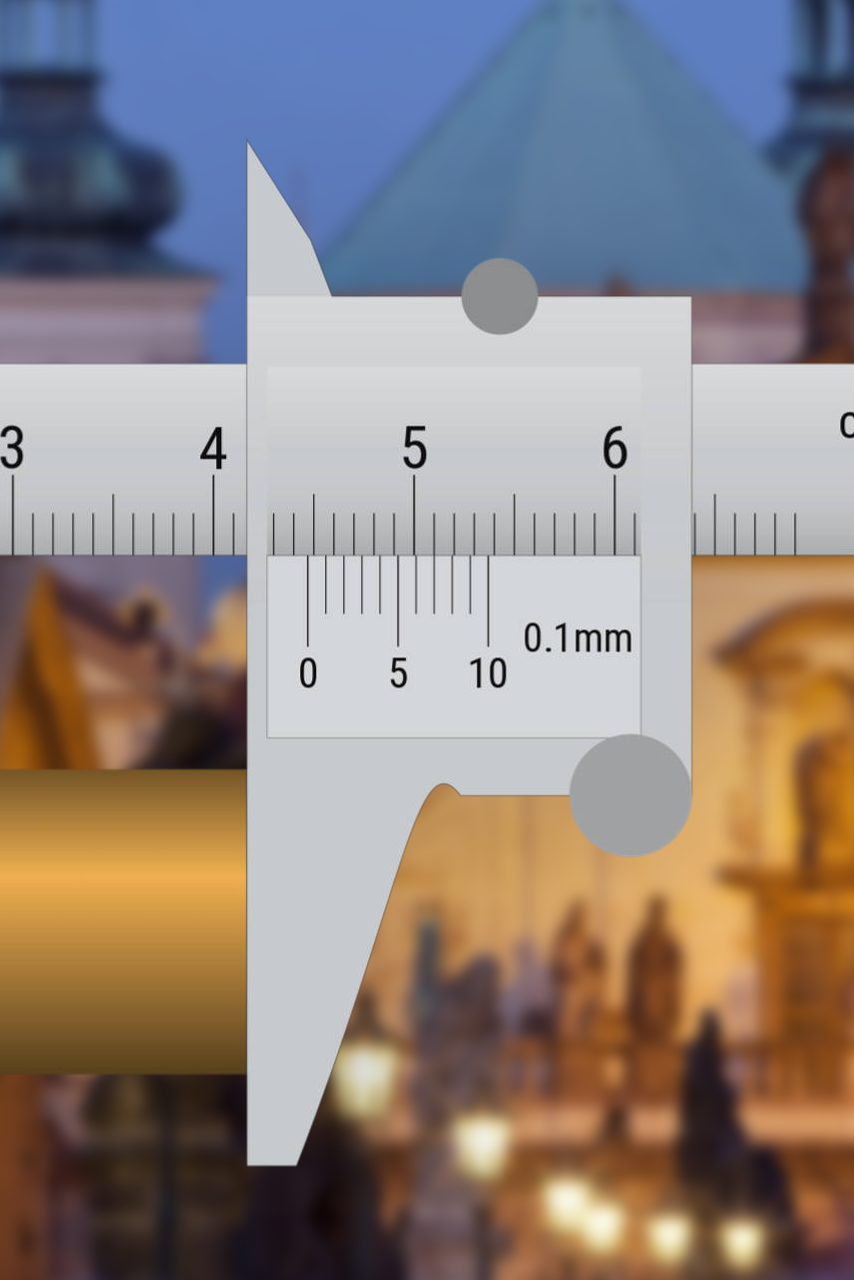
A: 44.7 mm
